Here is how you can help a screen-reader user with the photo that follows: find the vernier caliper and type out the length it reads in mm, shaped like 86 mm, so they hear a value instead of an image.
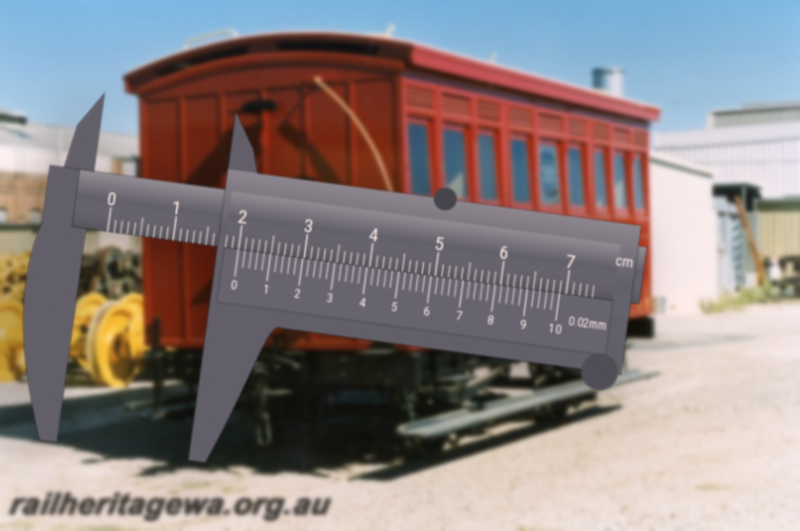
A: 20.0 mm
